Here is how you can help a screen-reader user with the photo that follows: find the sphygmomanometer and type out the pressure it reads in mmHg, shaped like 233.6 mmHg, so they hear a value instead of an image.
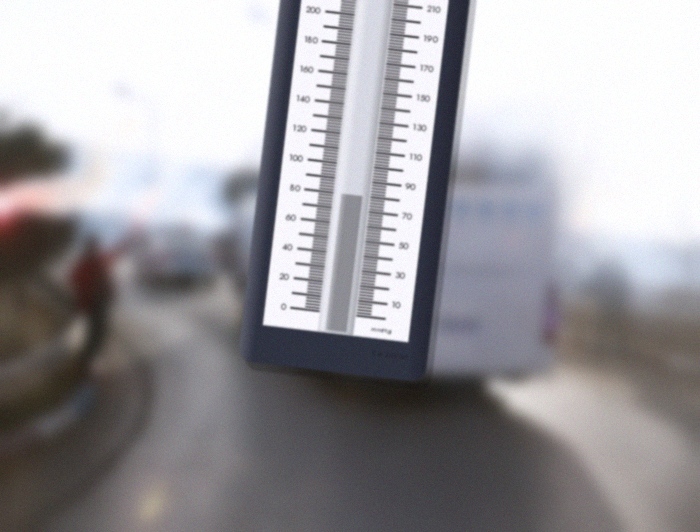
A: 80 mmHg
